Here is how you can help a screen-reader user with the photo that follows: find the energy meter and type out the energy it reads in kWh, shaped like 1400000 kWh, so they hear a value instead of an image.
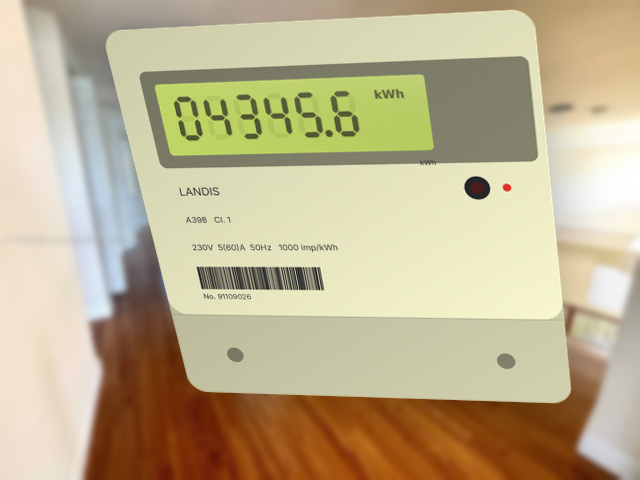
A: 4345.6 kWh
